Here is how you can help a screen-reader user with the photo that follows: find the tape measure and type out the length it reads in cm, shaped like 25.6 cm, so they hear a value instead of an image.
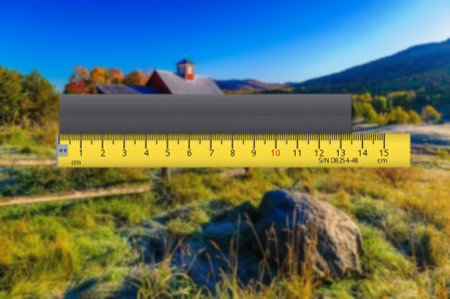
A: 13.5 cm
